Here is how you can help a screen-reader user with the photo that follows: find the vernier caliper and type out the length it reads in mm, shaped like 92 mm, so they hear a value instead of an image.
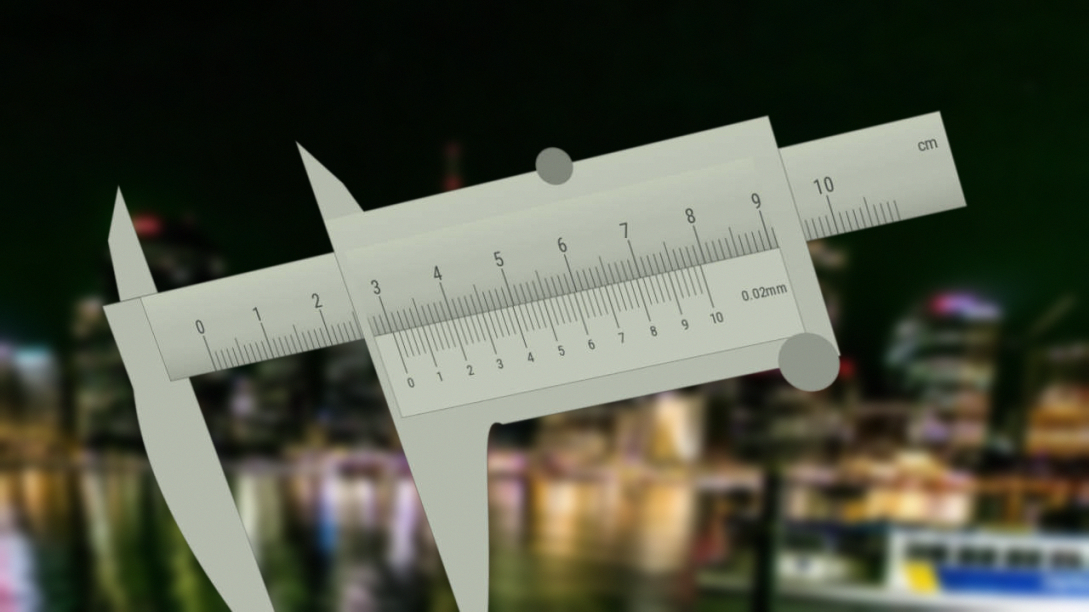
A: 30.2 mm
